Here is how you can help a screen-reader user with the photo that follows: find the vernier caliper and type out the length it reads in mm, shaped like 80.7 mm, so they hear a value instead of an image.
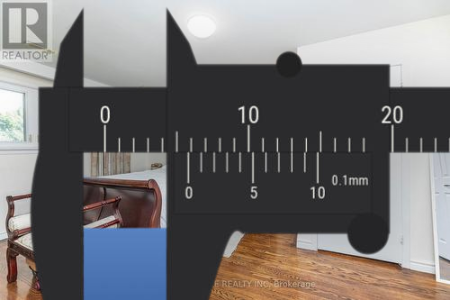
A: 5.8 mm
